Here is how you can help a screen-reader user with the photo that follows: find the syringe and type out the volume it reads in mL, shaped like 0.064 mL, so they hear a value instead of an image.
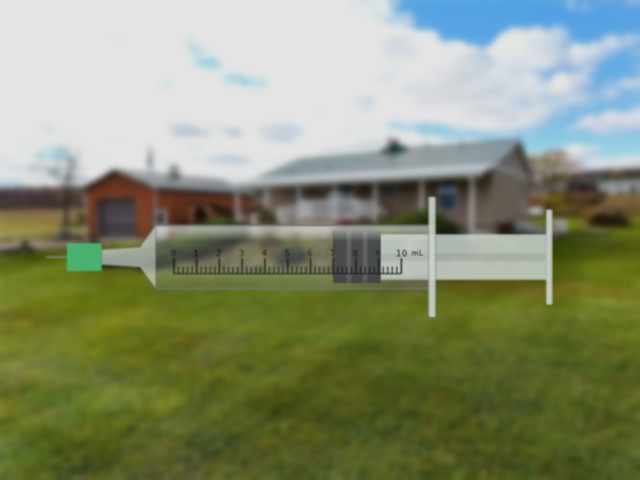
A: 7 mL
